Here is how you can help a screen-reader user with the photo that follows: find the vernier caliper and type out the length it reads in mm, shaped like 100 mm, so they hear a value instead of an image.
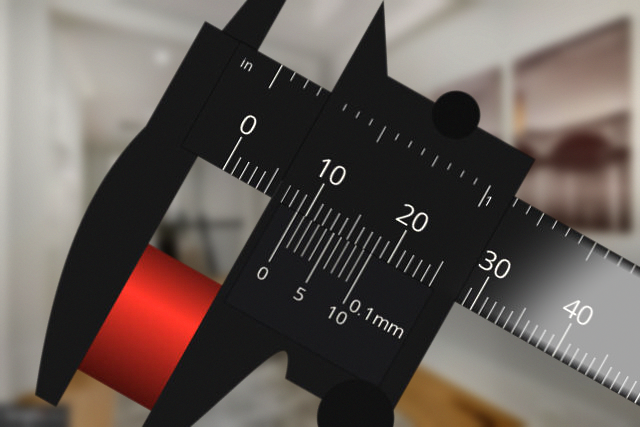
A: 9.0 mm
